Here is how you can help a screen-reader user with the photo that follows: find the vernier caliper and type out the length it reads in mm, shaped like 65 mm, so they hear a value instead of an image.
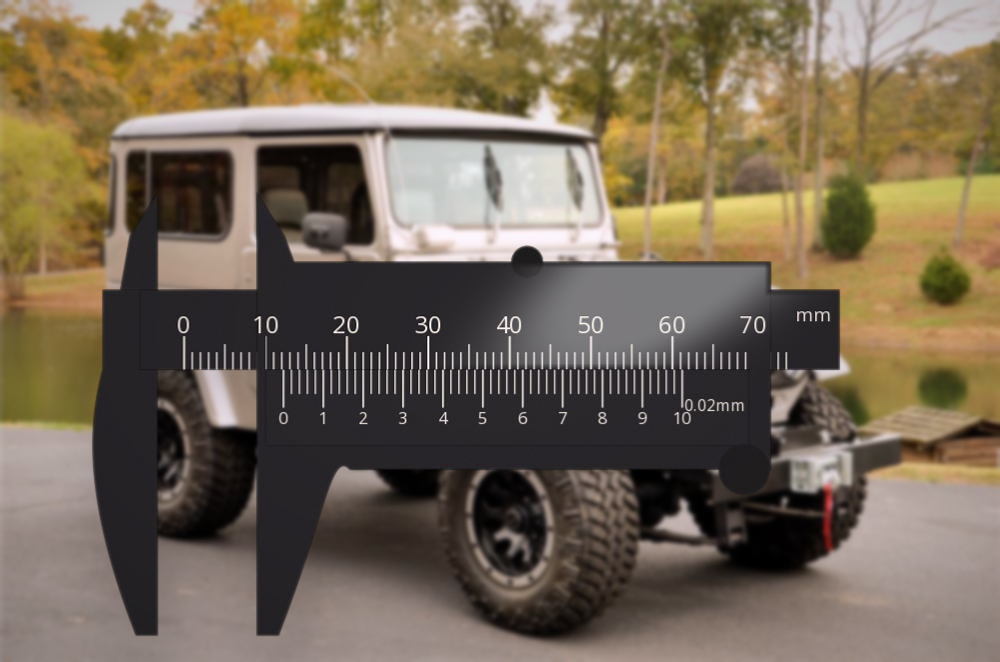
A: 12.2 mm
